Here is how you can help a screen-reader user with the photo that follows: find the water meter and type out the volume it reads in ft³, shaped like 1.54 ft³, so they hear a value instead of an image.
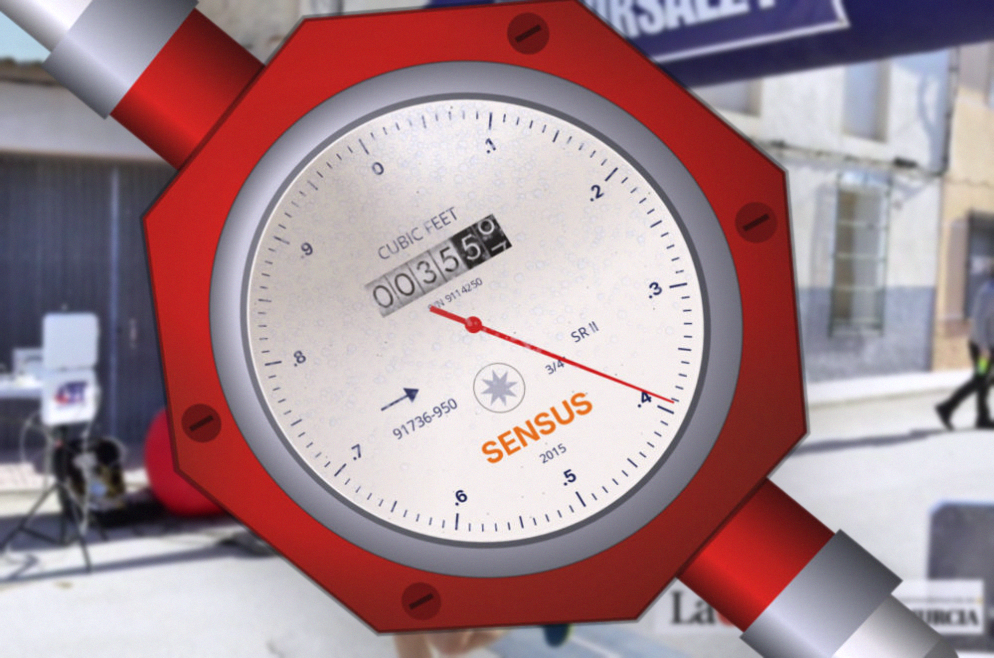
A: 3556.39 ft³
